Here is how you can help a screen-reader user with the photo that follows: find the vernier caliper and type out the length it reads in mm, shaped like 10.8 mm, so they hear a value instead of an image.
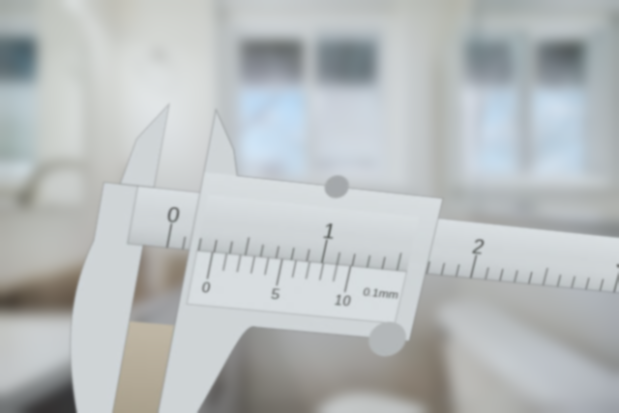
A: 2.9 mm
